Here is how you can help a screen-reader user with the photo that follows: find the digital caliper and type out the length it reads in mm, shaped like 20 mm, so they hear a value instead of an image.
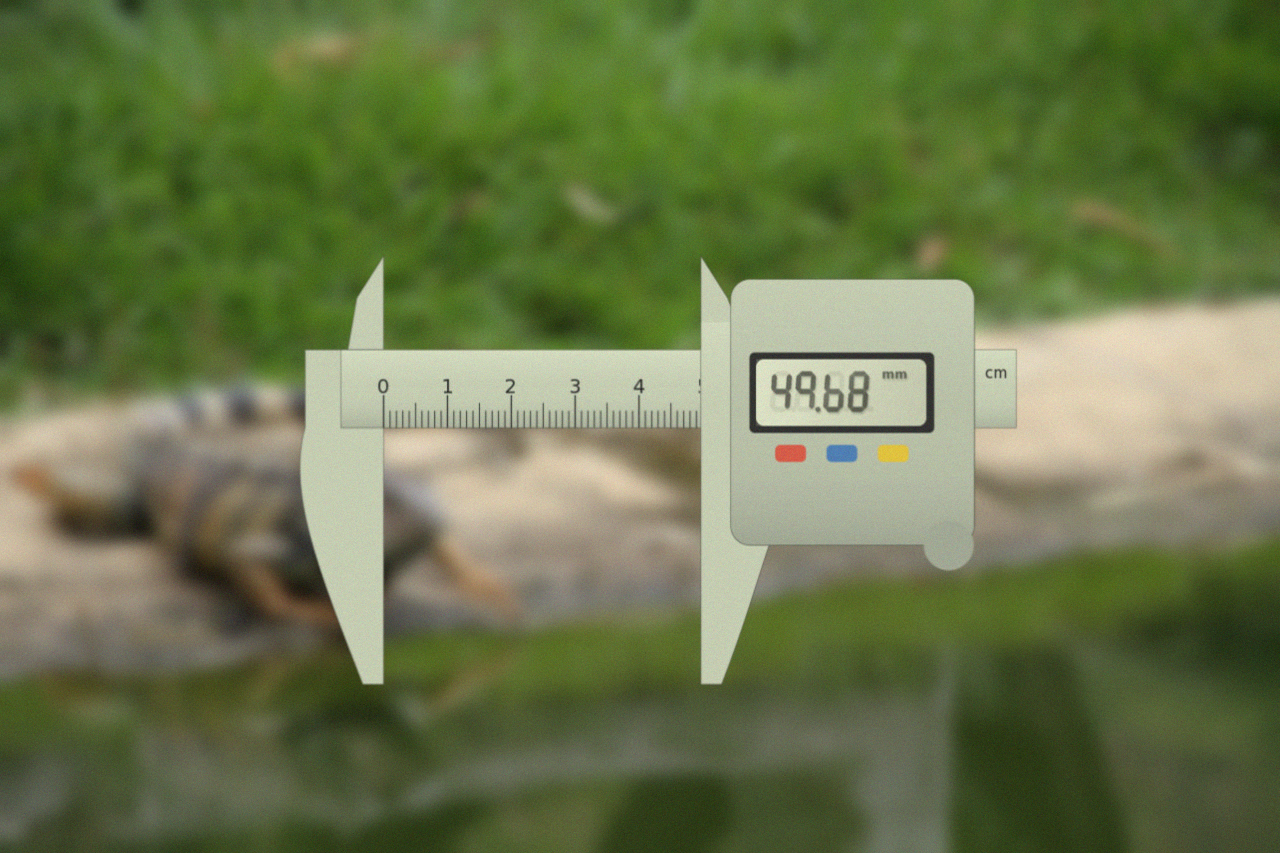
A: 49.68 mm
